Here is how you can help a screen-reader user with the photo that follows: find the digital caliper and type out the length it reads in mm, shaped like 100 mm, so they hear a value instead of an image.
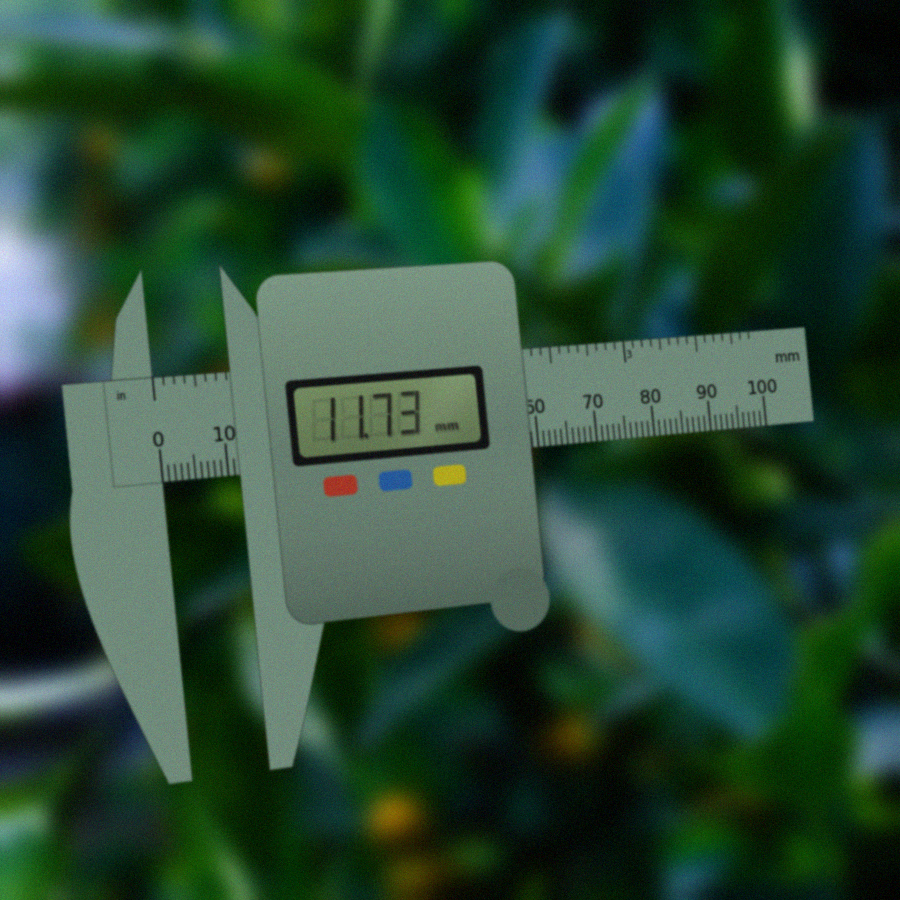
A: 11.73 mm
